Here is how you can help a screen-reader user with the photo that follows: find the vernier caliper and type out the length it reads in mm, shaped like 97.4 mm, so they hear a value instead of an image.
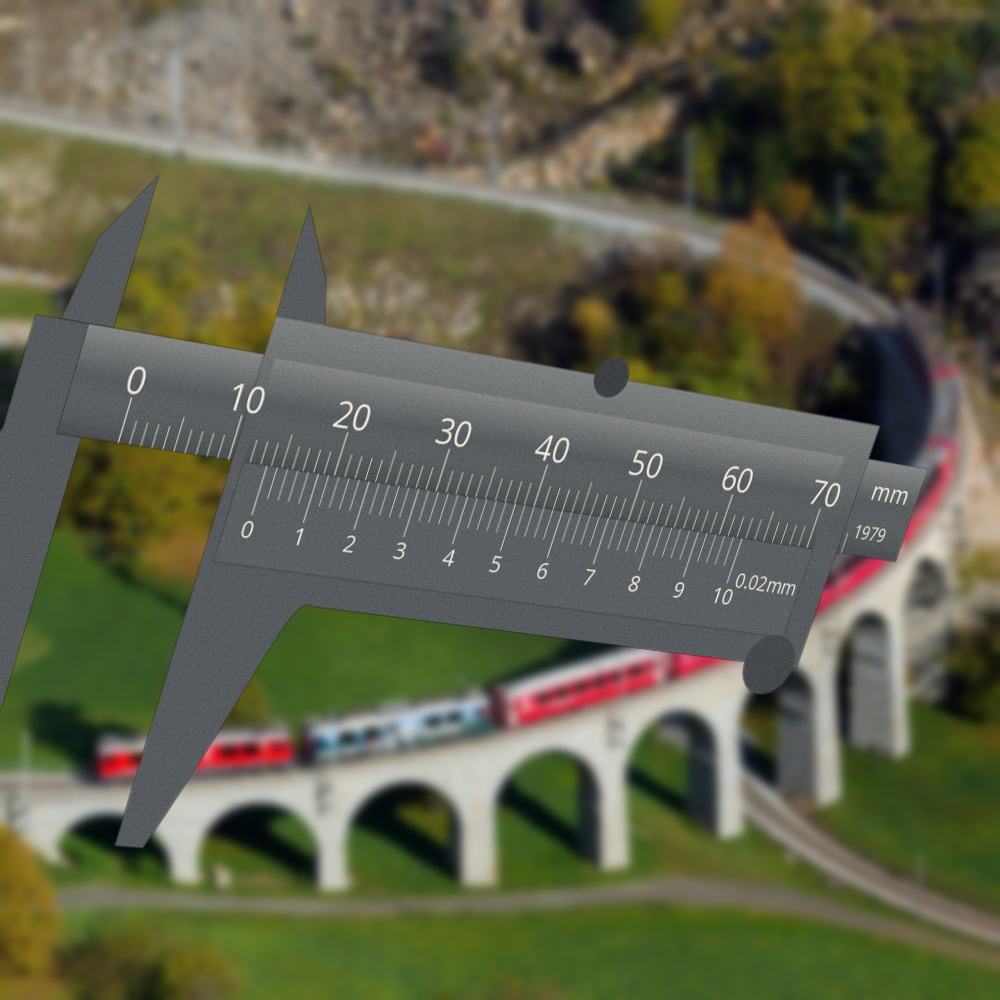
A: 13.6 mm
